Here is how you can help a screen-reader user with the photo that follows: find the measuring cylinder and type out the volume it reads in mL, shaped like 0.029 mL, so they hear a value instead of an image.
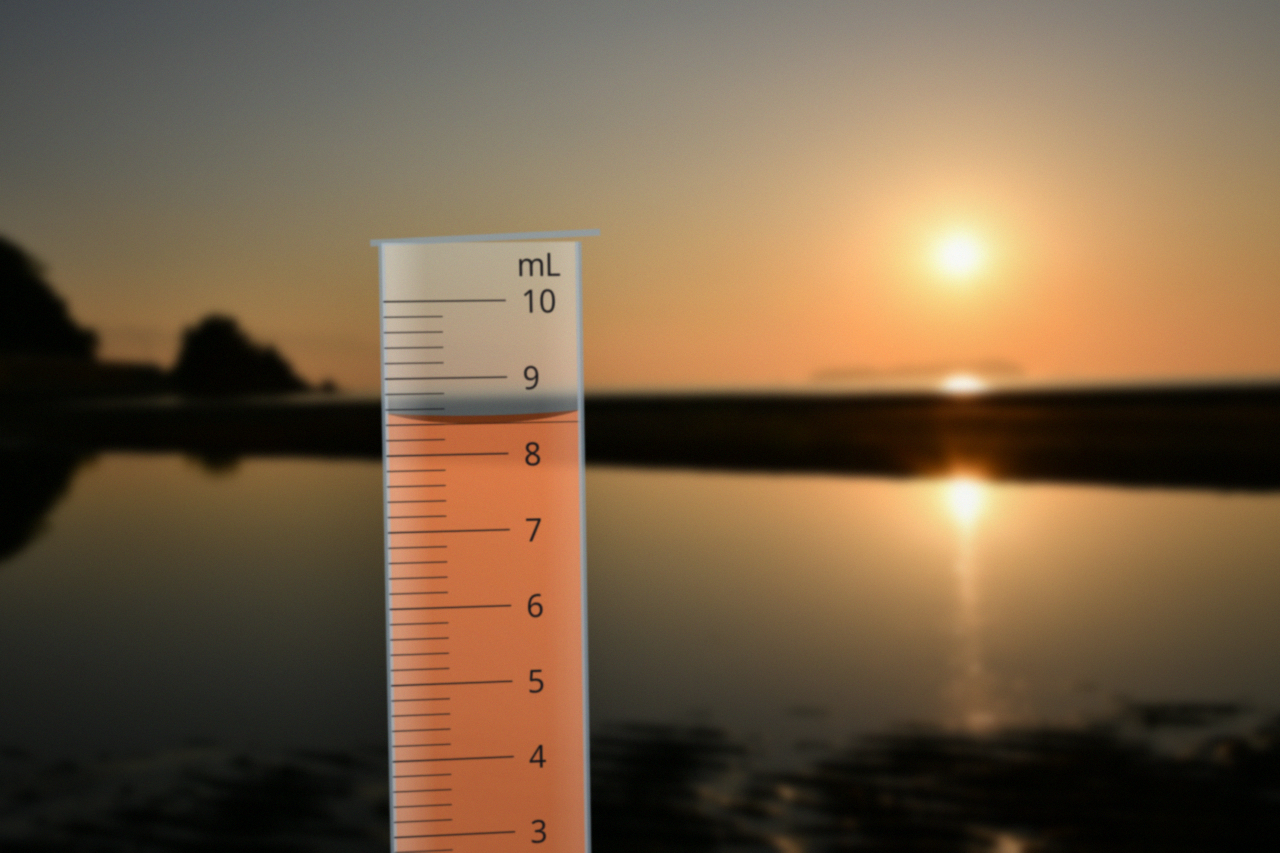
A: 8.4 mL
